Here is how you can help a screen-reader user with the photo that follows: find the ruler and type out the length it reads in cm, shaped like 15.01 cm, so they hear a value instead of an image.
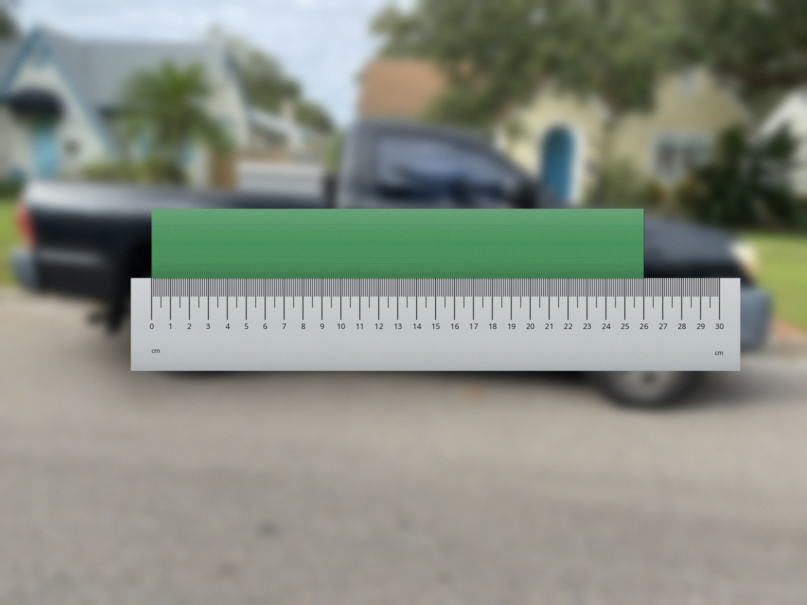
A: 26 cm
